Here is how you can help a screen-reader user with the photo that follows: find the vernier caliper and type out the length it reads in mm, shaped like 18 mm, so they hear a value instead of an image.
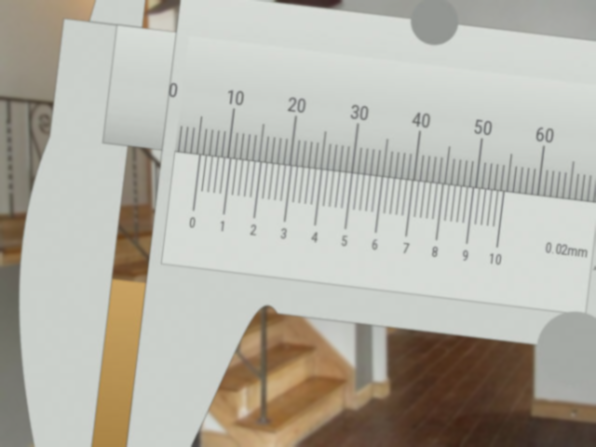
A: 5.5 mm
